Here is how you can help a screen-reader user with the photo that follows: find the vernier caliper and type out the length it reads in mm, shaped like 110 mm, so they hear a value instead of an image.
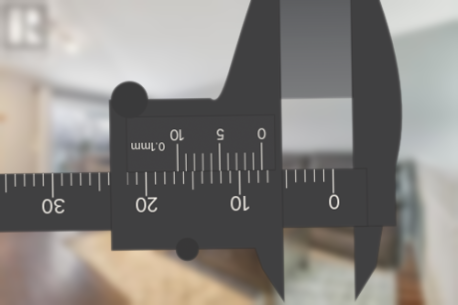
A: 7.6 mm
